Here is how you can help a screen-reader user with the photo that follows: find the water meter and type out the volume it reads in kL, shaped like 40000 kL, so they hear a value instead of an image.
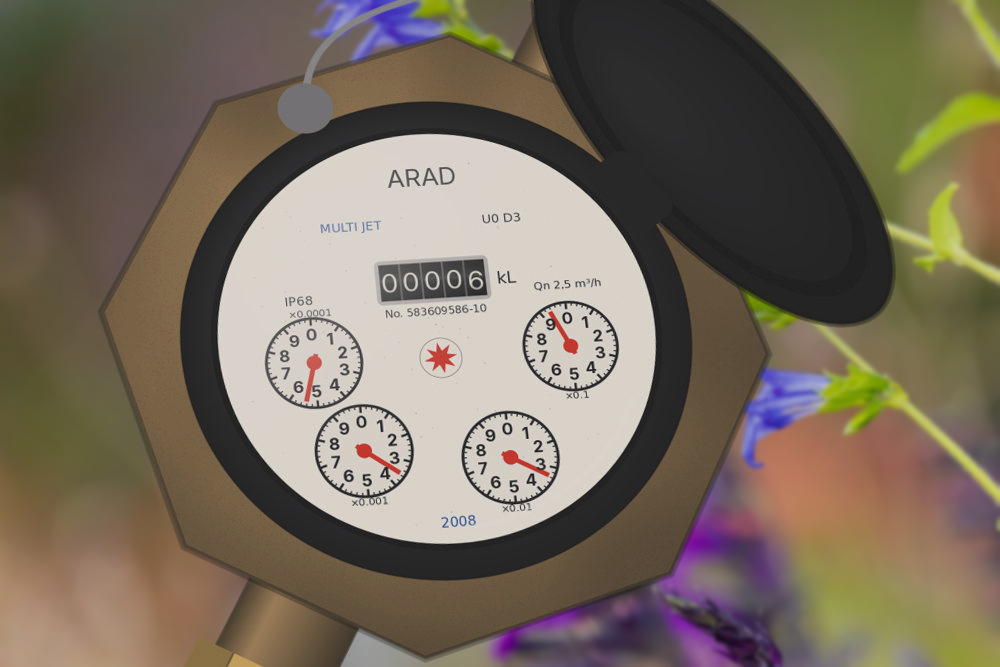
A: 5.9335 kL
